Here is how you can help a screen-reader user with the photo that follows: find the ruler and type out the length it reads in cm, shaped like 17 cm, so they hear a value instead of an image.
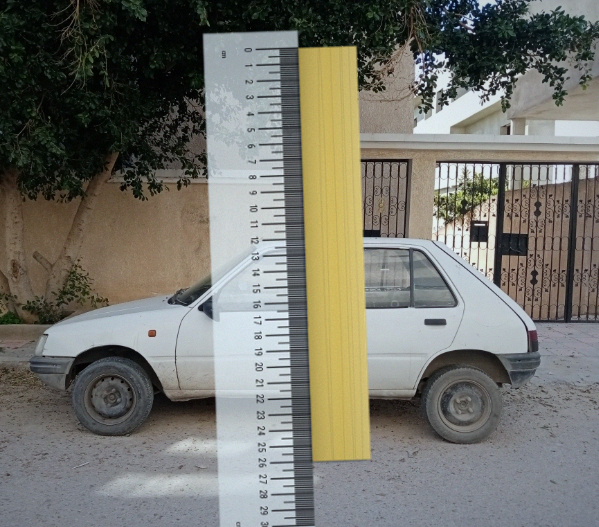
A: 26 cm
